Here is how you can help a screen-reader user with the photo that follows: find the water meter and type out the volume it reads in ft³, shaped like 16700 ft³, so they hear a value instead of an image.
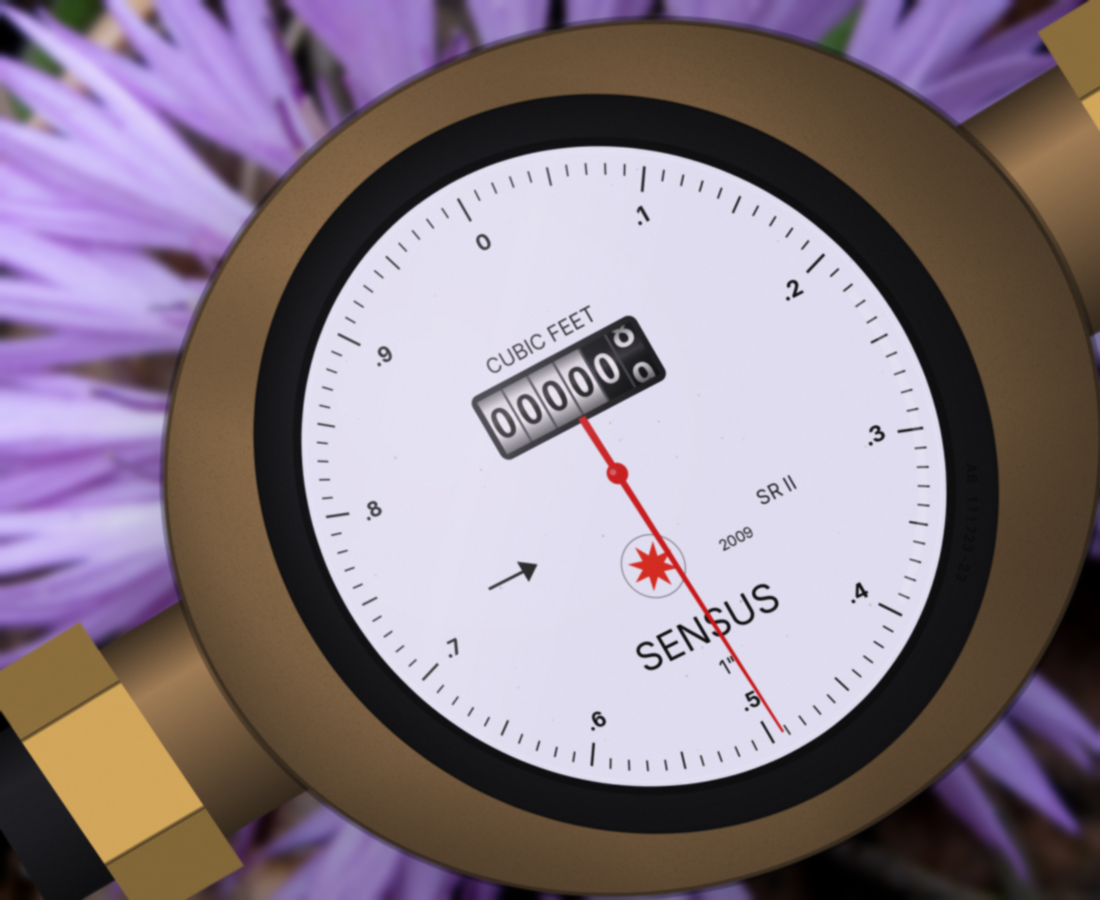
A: 8.49 ft³
